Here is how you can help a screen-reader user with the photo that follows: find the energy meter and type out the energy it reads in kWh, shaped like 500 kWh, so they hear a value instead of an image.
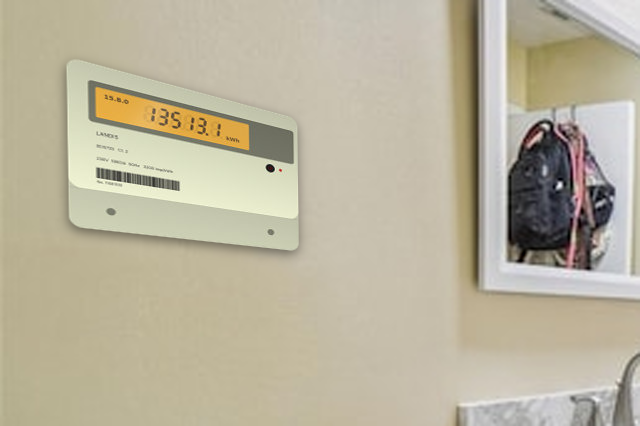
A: 13513.1 kWh
